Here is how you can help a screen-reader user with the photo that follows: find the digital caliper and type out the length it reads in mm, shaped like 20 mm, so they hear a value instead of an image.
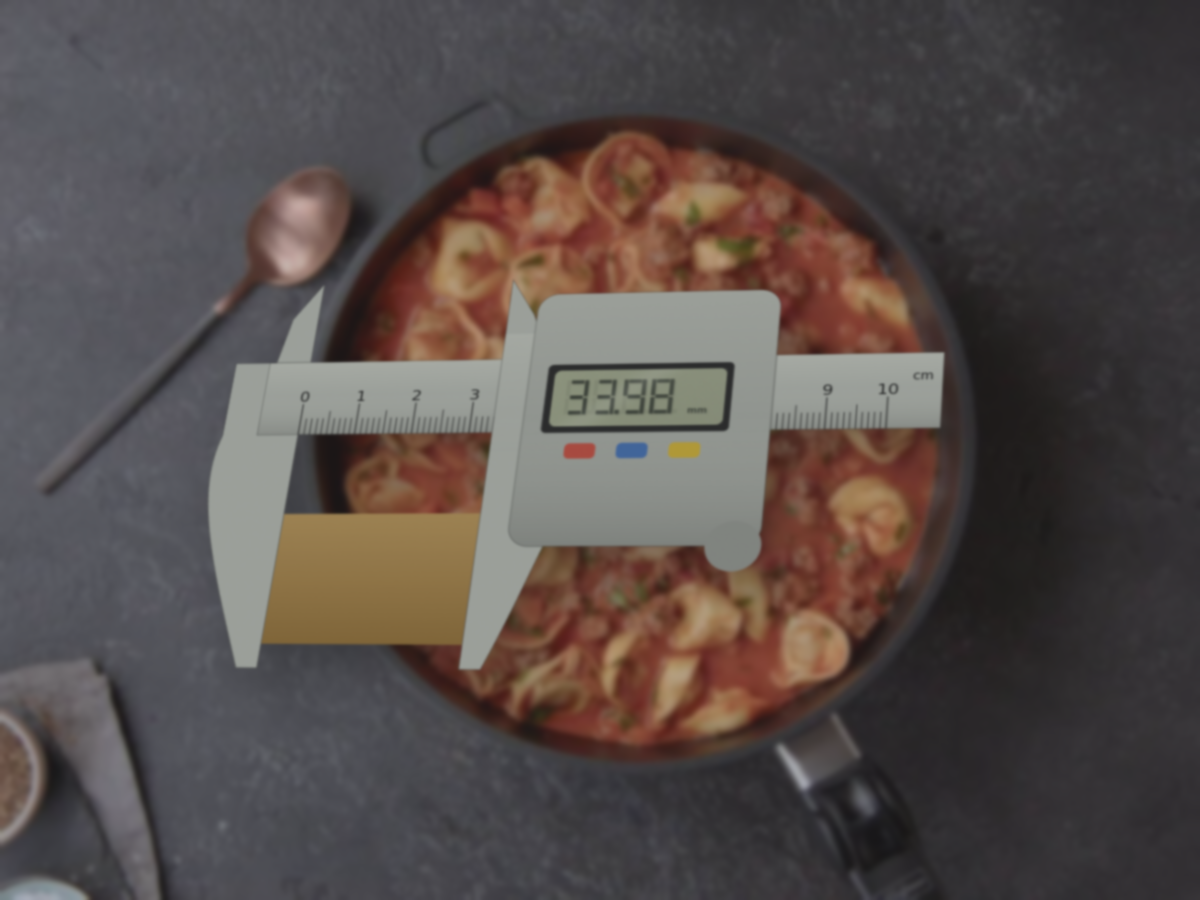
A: 33.98 mm
